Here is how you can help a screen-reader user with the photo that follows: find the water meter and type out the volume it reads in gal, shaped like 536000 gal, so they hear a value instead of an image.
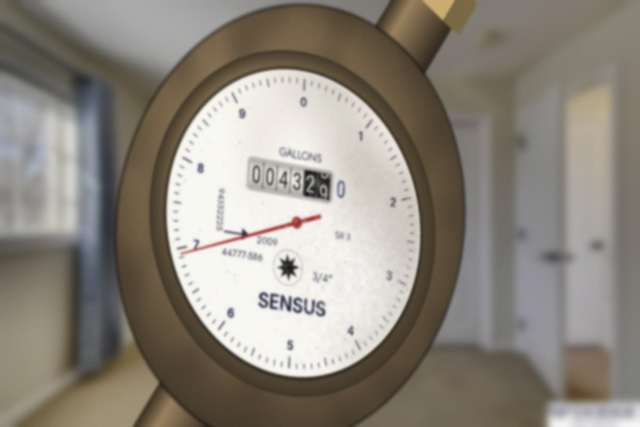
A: 43286.9 gal
